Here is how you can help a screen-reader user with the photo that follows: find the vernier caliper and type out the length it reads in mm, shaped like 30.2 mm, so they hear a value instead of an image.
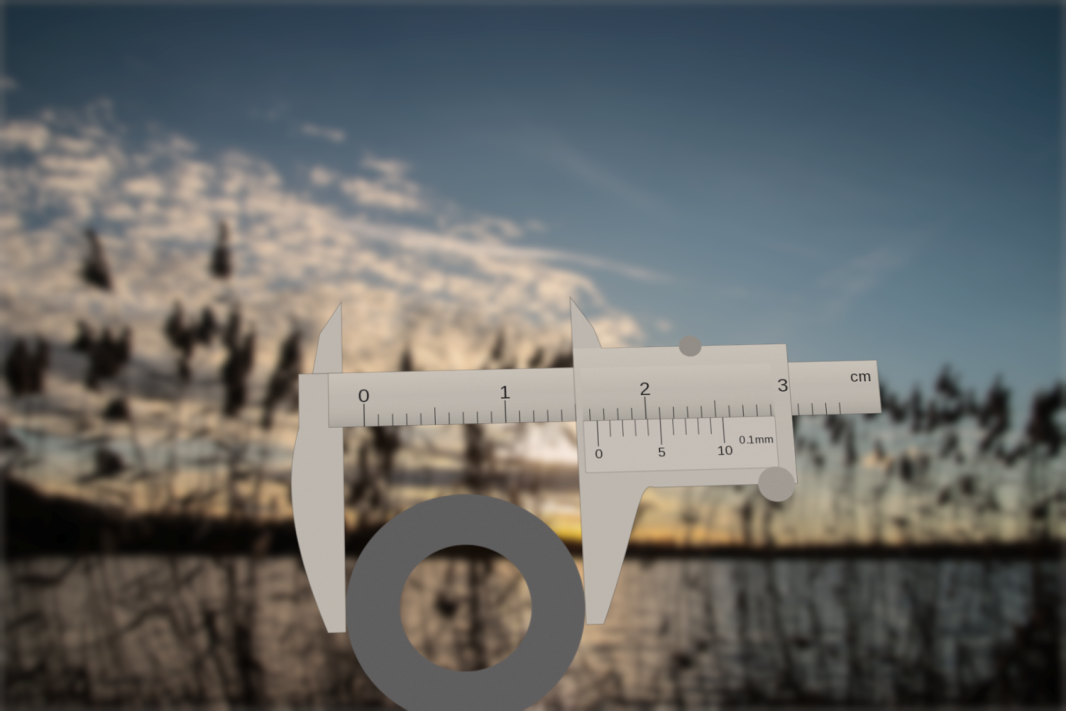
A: 16.5 mm
